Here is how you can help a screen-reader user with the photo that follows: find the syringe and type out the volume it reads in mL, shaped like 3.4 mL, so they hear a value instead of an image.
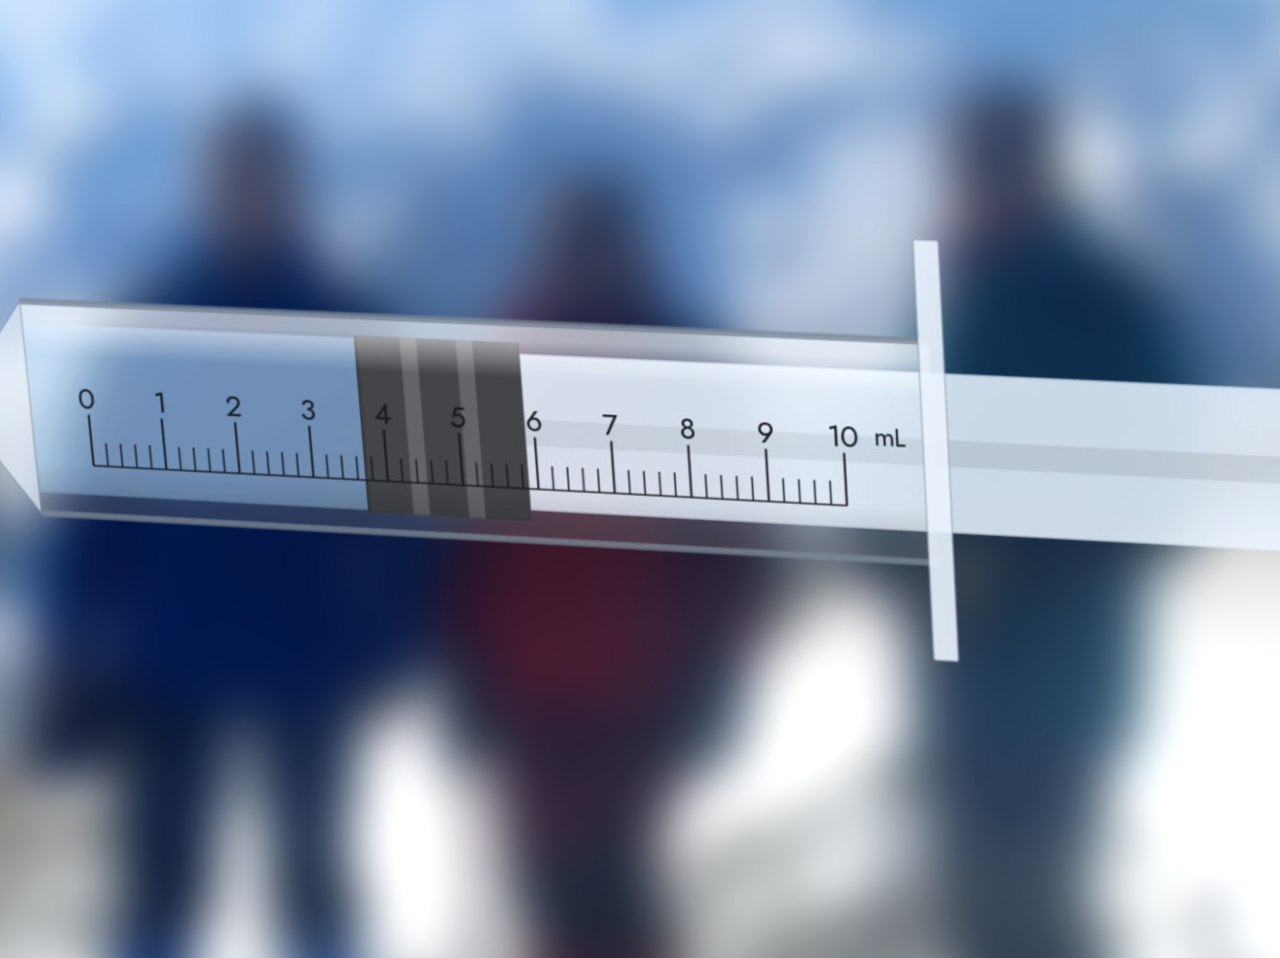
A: 3.7 mL
